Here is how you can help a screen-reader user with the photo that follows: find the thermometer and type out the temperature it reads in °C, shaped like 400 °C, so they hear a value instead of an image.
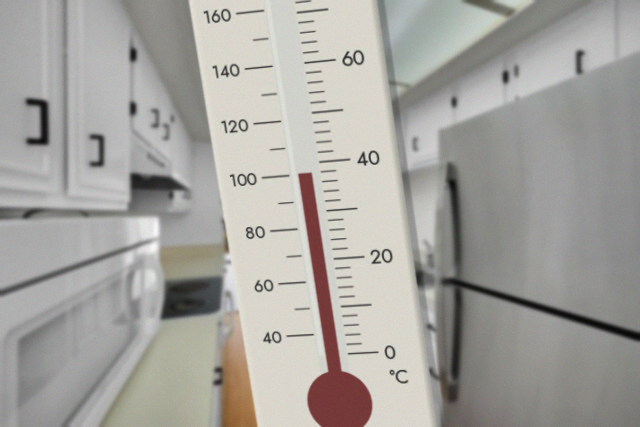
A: 38 °C
